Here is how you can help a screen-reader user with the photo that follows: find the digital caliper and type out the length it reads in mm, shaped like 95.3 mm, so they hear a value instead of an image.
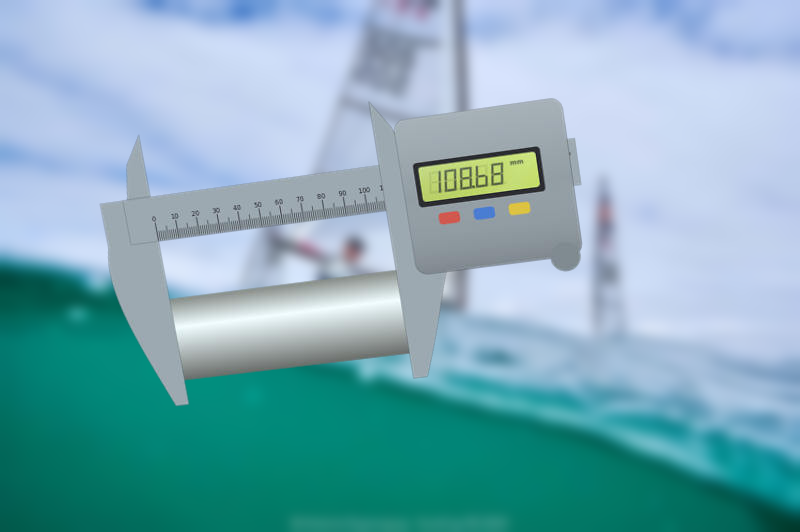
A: 108.68 mm
